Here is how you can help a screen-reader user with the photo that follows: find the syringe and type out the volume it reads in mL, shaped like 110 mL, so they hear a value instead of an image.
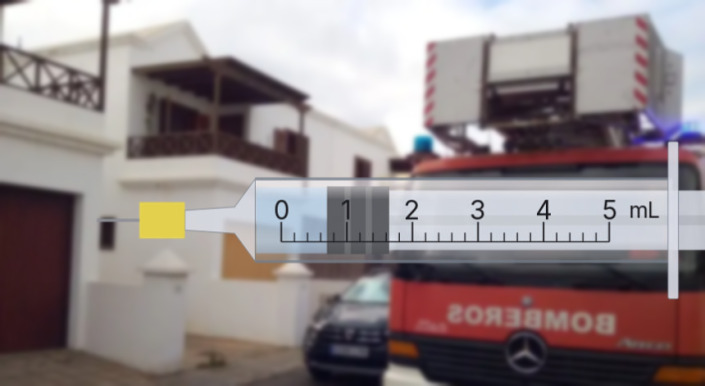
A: 0.7 mL
